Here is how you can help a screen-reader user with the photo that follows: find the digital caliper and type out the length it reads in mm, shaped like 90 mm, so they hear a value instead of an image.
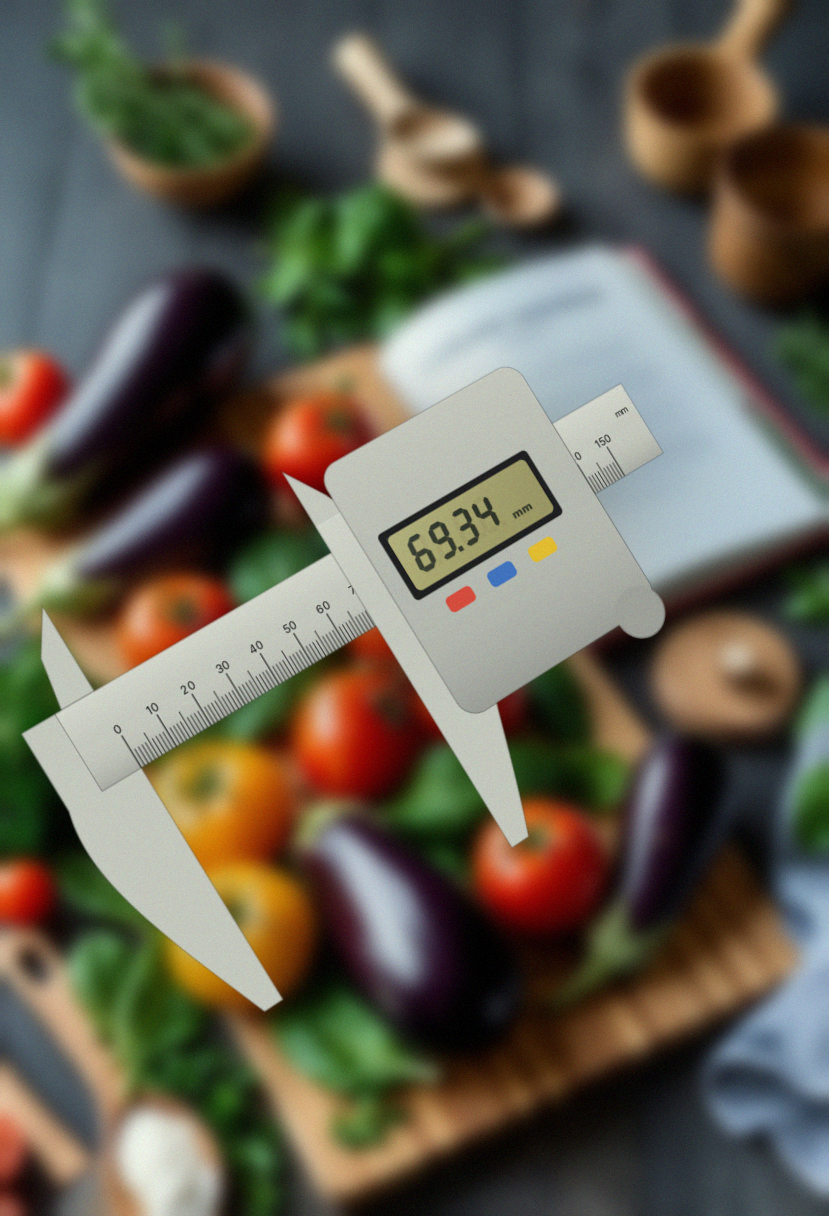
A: 69.34 mm
